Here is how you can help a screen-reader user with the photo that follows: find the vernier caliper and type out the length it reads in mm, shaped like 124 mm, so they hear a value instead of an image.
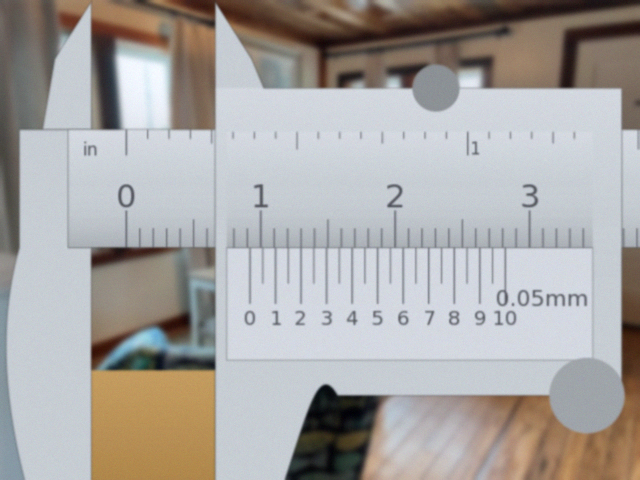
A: 9.2 mm
